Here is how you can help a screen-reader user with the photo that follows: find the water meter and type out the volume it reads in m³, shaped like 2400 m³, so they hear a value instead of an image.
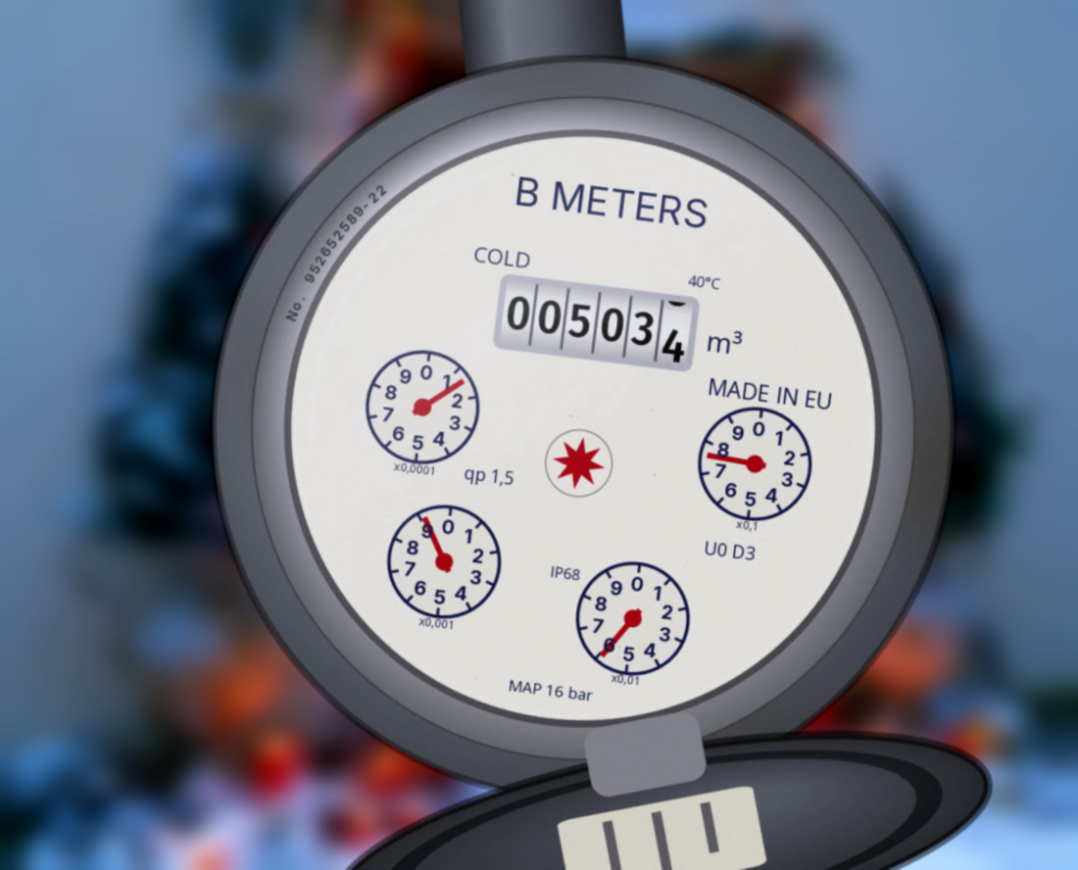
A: 5033.7591 m³
